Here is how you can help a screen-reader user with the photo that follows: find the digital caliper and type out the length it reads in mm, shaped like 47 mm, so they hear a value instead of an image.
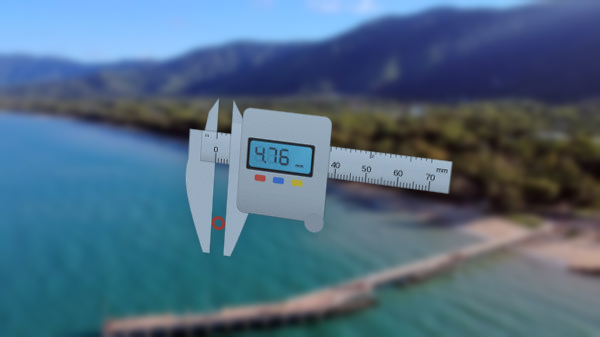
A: 4.76 mm
